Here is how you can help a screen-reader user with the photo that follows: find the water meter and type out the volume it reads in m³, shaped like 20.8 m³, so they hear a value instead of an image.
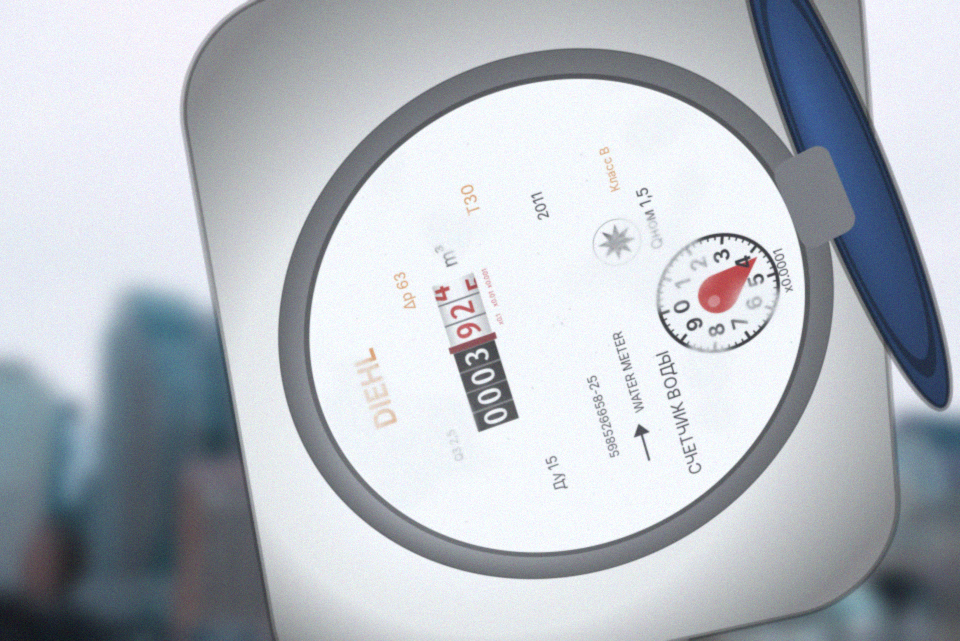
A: 3.9244 m³
